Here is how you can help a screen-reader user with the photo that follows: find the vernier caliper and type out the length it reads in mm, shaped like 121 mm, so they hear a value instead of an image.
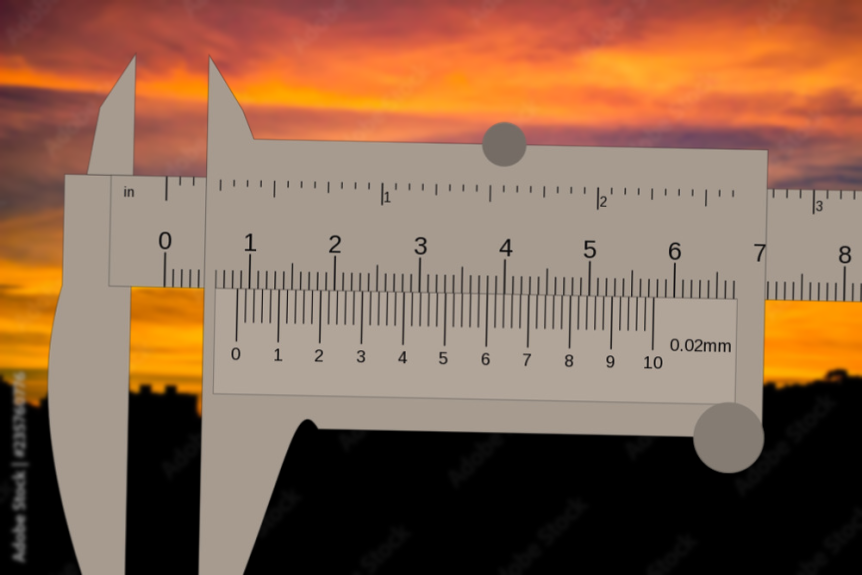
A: 8.6 mm
